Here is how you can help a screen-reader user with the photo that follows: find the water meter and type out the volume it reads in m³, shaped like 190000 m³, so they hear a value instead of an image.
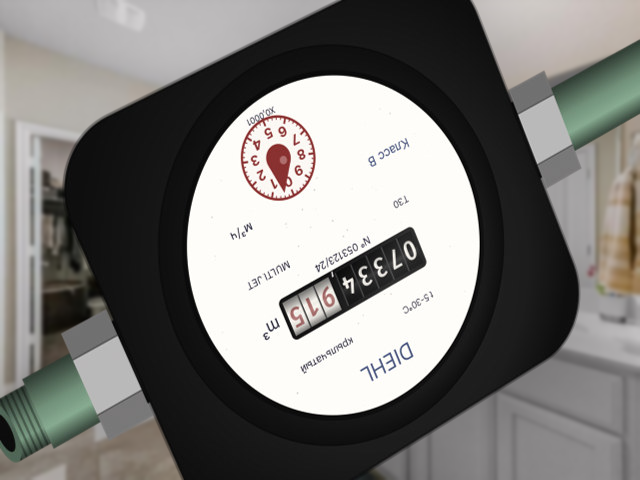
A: 7334.9150 m³
